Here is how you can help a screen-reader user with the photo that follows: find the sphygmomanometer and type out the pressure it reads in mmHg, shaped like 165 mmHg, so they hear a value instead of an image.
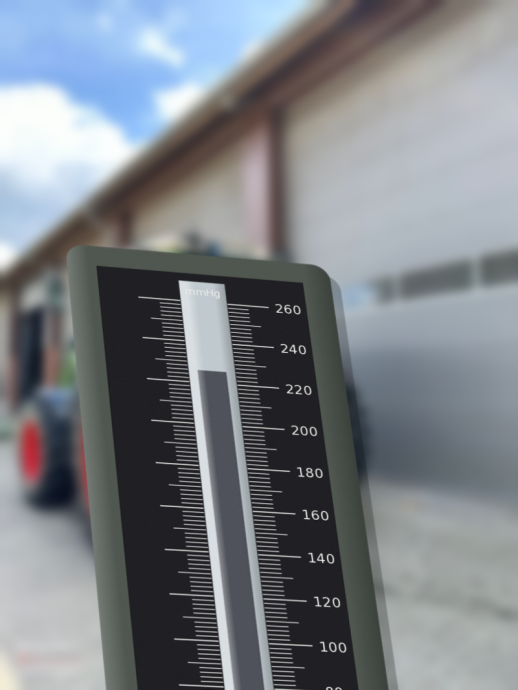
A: 226 mmHg
